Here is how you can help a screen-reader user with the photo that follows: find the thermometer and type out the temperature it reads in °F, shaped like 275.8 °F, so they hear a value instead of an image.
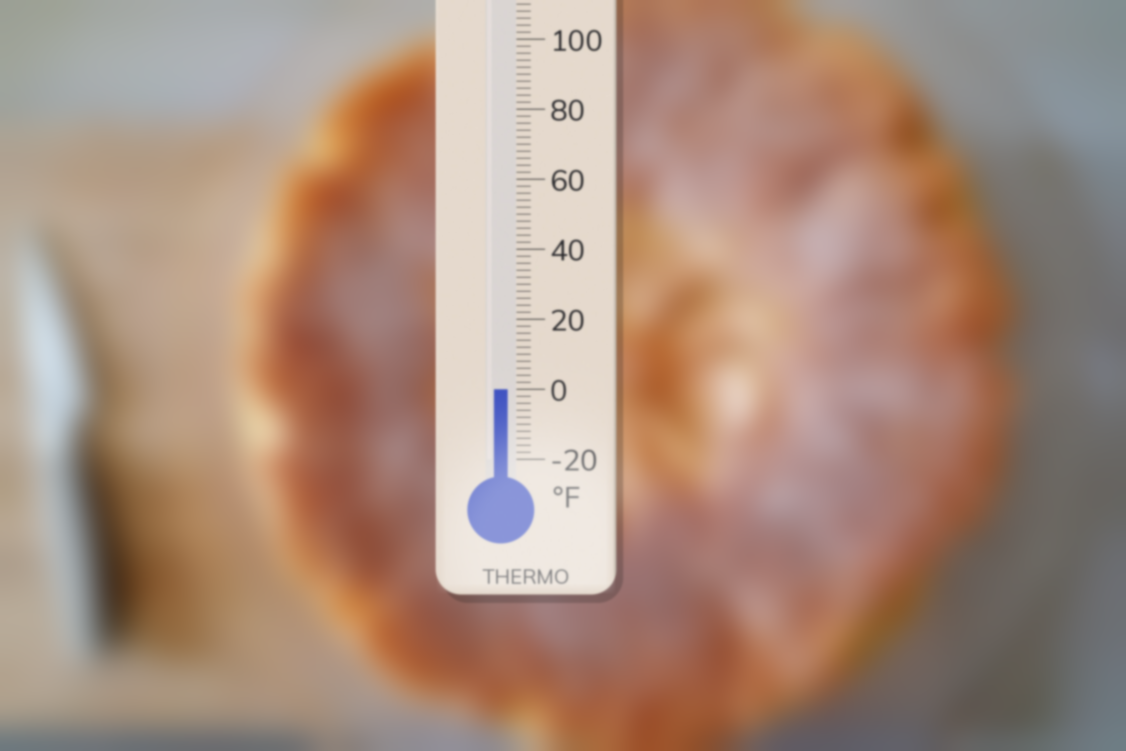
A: 0 °F
